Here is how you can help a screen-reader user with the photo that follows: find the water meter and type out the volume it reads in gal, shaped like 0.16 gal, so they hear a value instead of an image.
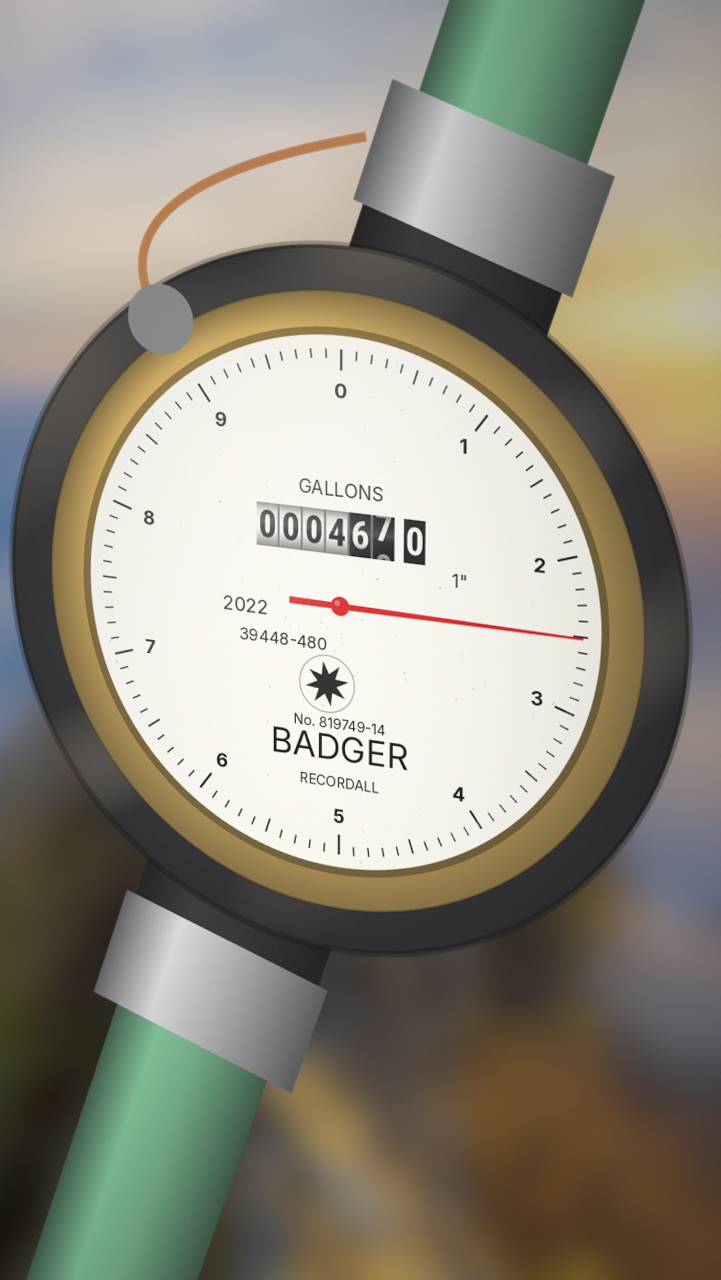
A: 4672.5 gal
